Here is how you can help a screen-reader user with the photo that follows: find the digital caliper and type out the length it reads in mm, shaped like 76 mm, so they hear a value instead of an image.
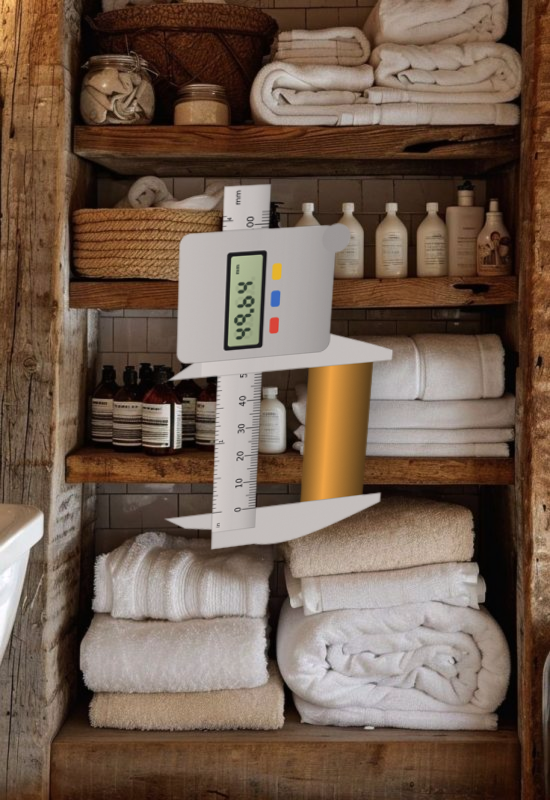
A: 49.64 mm
